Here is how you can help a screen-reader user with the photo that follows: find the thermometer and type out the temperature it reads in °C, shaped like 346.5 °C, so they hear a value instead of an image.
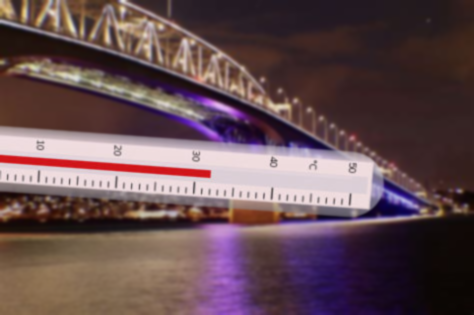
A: 32 °C
